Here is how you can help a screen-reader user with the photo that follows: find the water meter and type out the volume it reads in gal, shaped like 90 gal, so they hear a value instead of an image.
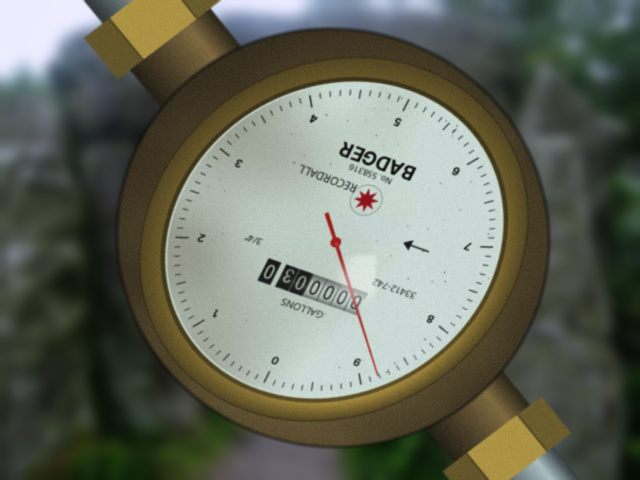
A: 28.8 gal
